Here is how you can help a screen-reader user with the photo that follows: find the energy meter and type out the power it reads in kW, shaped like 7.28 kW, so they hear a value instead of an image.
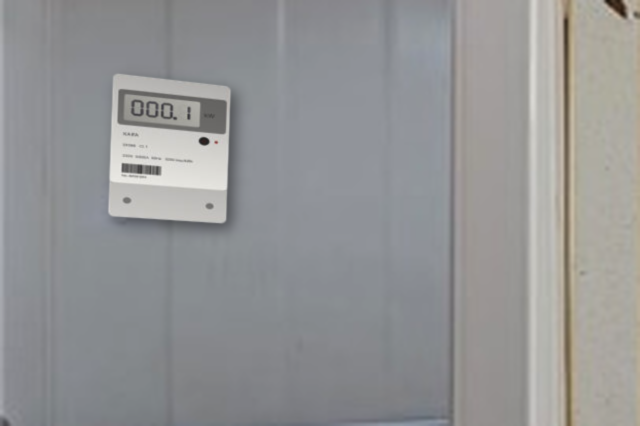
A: 0.1 kW
